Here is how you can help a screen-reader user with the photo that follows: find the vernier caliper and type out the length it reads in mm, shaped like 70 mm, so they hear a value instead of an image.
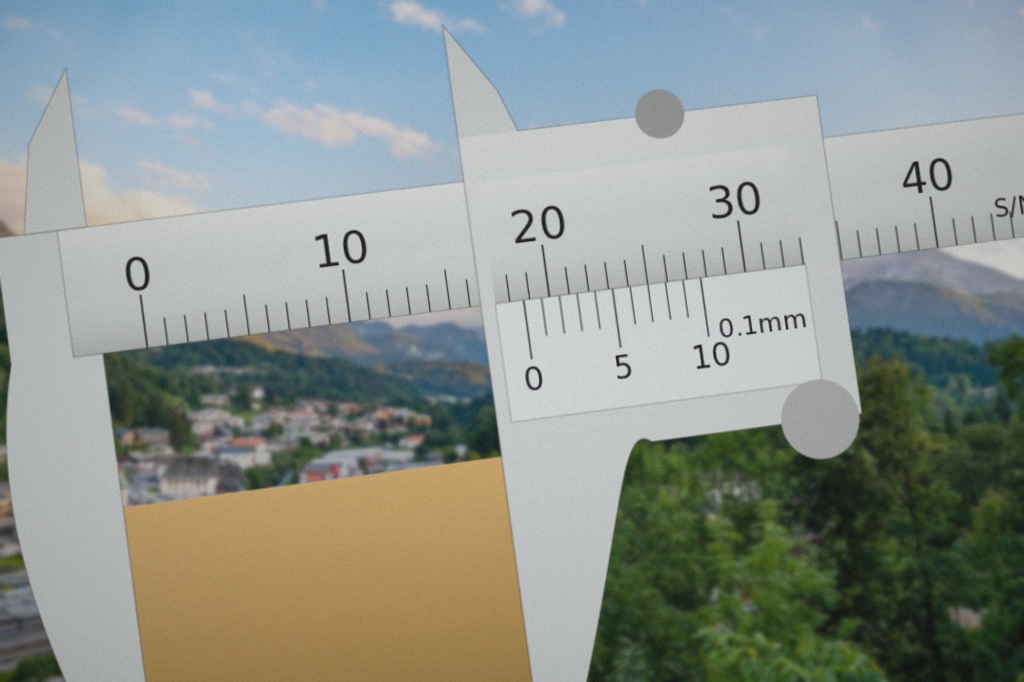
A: 18.7 mm
